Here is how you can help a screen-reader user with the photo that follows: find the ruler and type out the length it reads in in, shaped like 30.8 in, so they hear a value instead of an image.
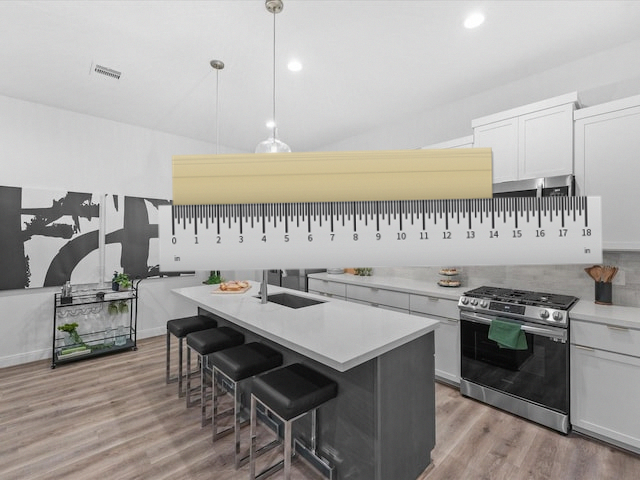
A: 14 in
